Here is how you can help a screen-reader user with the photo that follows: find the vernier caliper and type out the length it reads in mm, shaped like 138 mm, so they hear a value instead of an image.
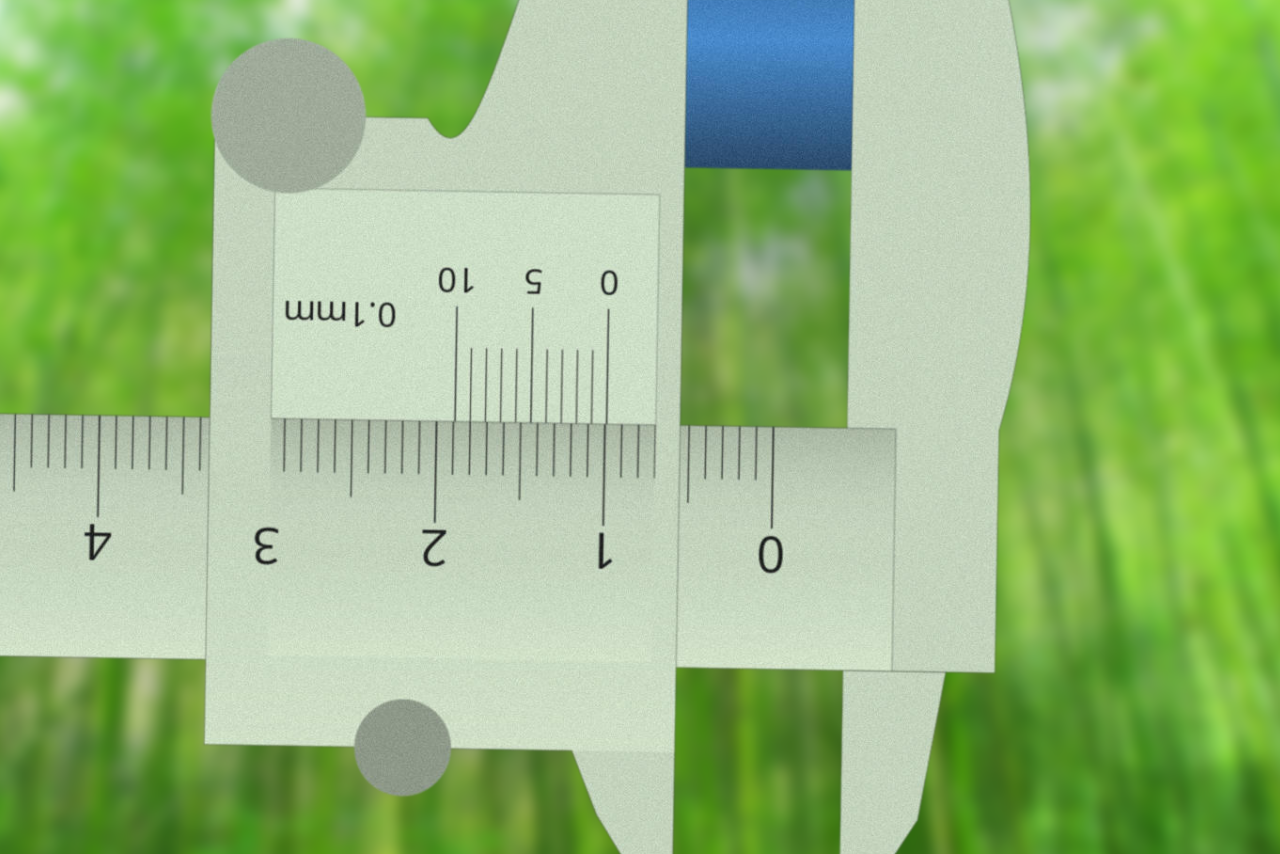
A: 9.9 mm
